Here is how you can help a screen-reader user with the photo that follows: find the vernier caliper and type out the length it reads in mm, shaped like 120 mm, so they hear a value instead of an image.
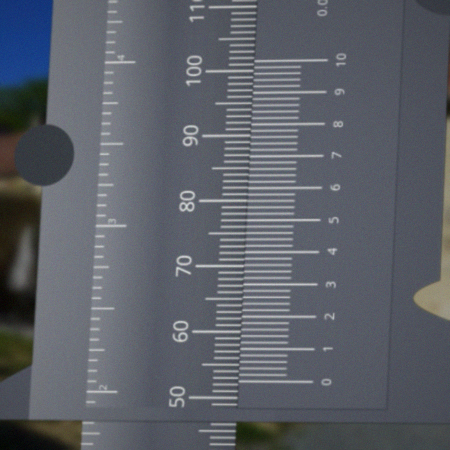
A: 52.5 mm
